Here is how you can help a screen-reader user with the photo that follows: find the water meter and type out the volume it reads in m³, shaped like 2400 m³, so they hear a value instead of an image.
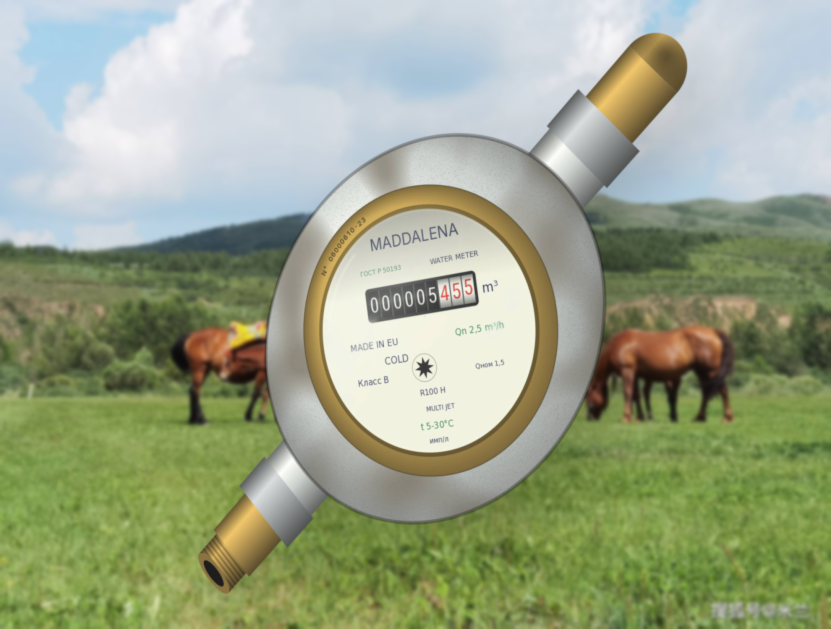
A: 5.455 m³
